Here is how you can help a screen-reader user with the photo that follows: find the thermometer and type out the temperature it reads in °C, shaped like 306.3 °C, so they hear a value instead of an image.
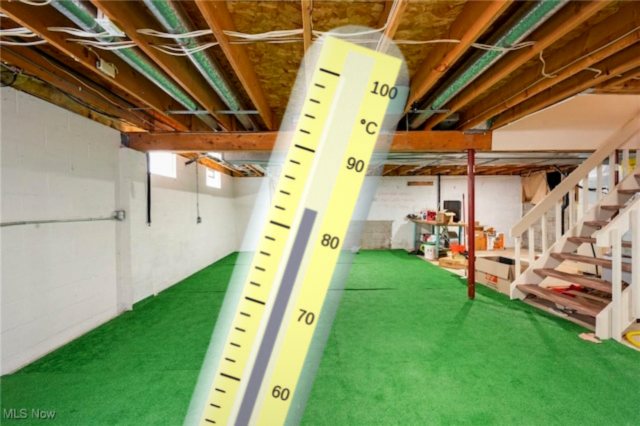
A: 83 °C
